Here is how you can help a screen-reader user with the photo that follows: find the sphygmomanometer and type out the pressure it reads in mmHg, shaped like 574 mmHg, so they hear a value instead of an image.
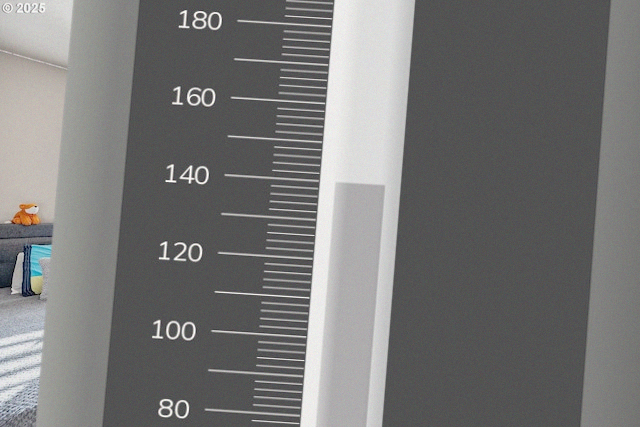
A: 140 mmHg
